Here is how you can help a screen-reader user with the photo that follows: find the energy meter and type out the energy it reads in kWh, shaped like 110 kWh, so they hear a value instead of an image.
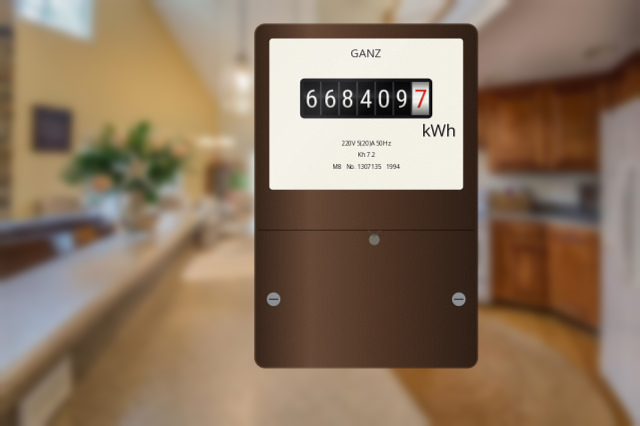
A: 668409.7 kWh
